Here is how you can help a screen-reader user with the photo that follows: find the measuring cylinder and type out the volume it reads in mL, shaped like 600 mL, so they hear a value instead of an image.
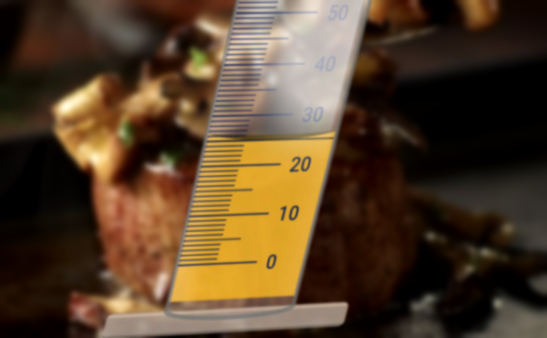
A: 25 mL
